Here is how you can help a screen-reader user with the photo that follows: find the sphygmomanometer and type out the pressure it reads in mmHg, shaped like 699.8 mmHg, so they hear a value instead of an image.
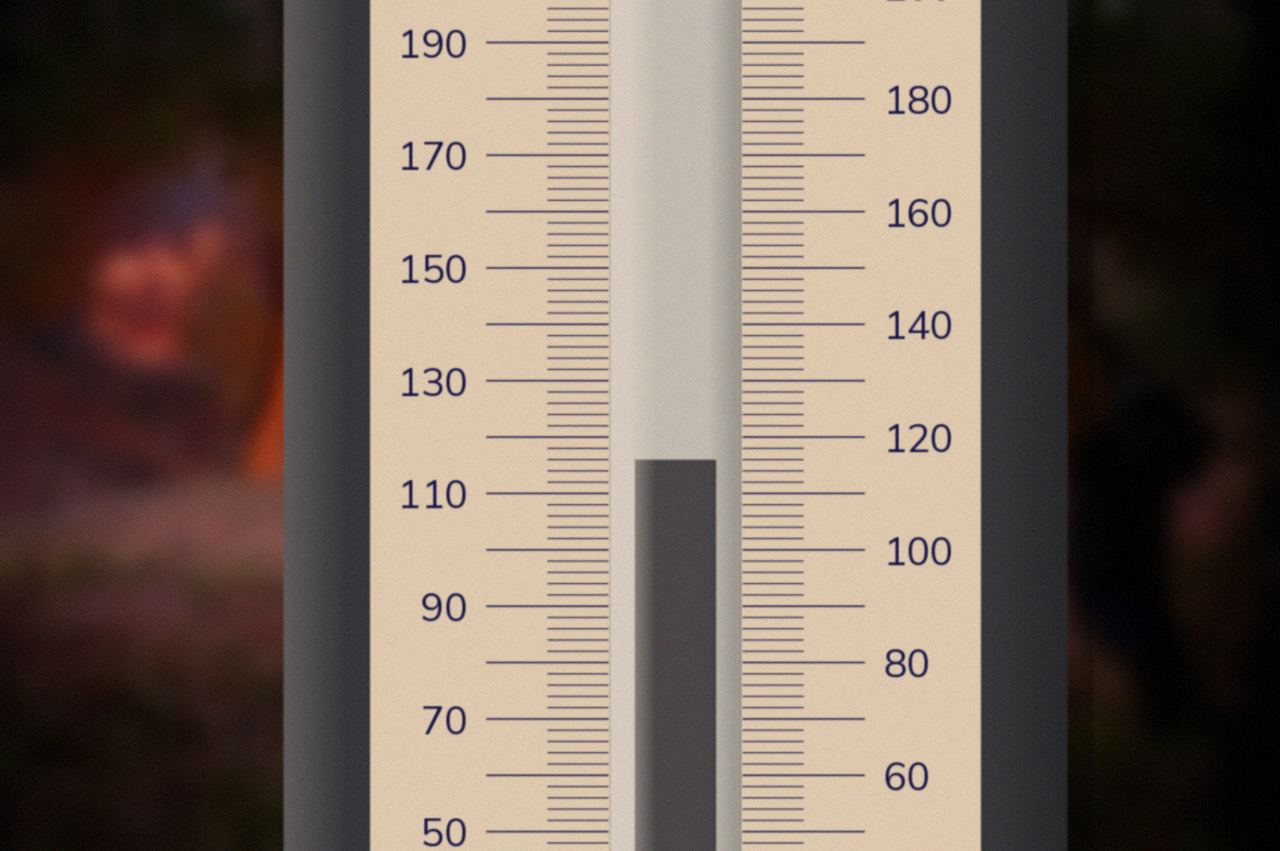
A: 116 mmHg
